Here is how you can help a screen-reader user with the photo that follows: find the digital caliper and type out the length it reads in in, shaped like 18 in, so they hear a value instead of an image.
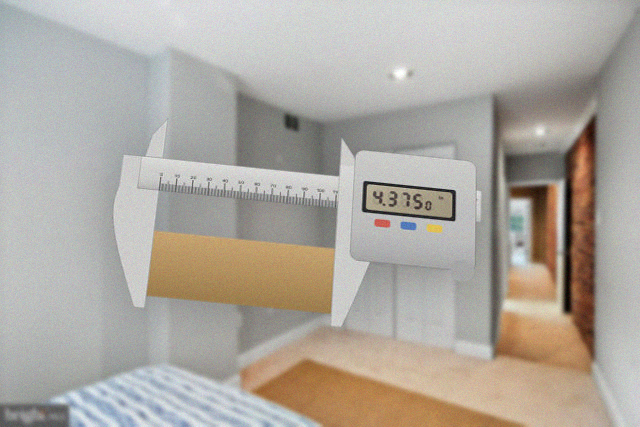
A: 4.3750 in
